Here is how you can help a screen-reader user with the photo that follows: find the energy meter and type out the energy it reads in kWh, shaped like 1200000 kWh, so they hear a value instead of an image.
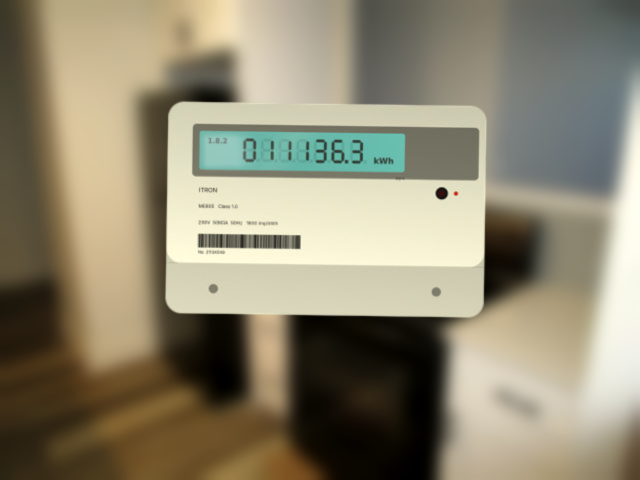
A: 11136.3 kWh
